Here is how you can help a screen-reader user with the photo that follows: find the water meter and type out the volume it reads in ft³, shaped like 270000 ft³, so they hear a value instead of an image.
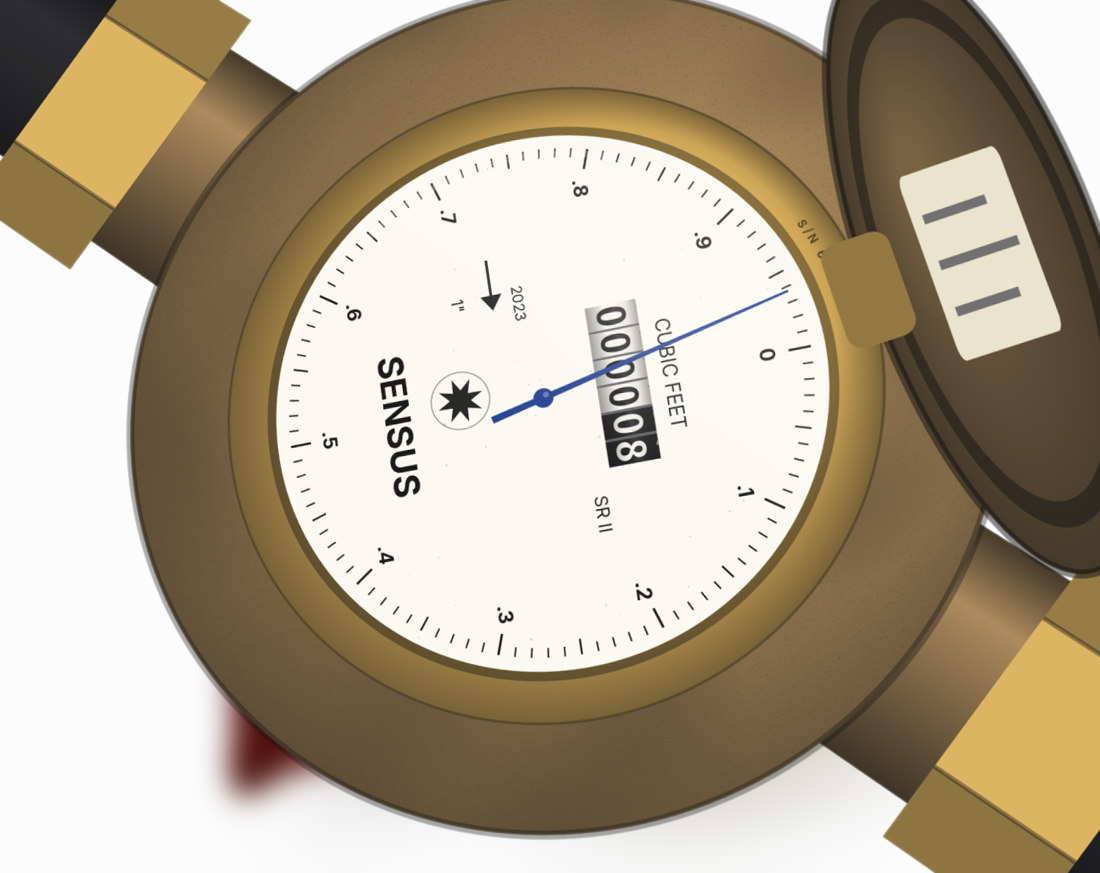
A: 7.96 ft³
